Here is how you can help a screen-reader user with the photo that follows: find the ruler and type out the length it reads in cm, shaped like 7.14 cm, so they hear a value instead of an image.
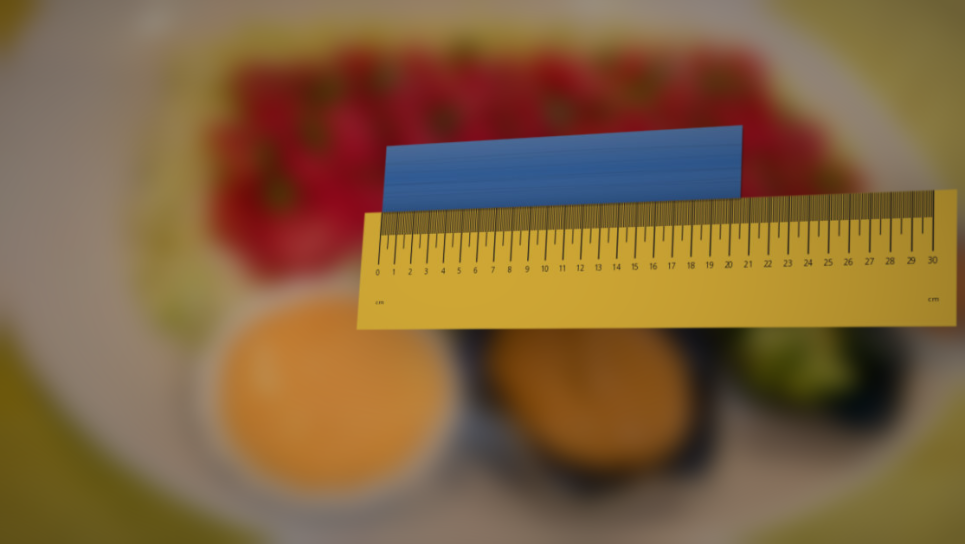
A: 20.5 cm
